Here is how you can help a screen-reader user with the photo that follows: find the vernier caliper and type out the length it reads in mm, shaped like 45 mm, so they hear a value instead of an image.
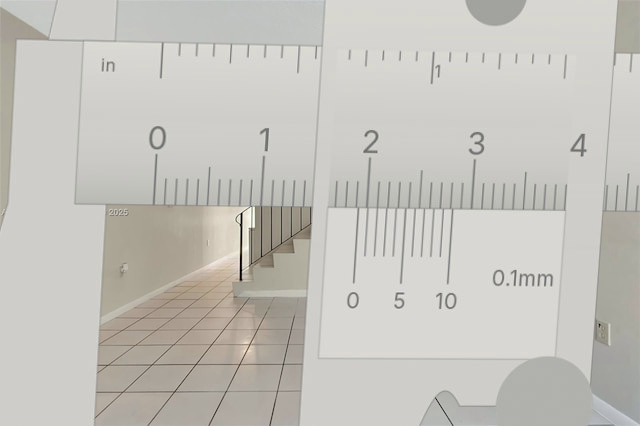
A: 19.2 mm
